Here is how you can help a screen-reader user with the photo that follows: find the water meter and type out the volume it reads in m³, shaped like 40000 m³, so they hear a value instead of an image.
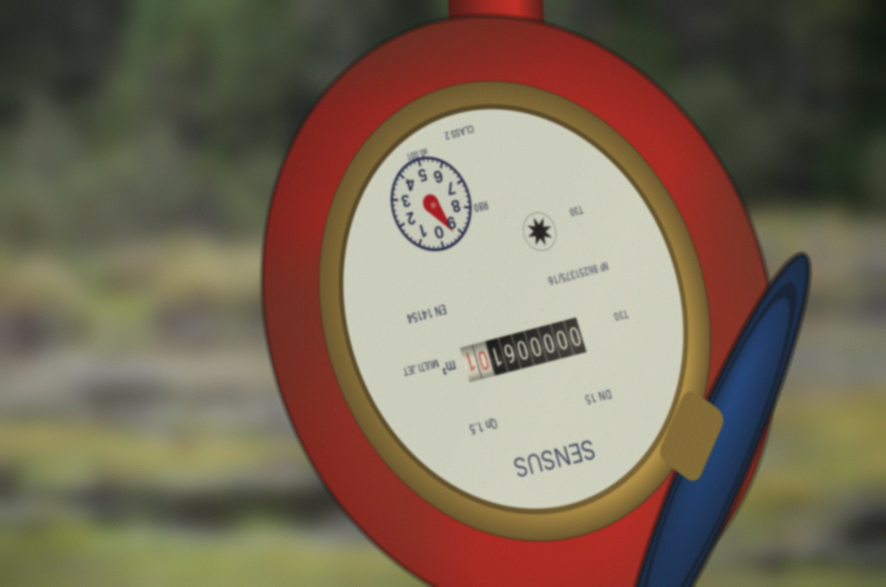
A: 61.009 m³
